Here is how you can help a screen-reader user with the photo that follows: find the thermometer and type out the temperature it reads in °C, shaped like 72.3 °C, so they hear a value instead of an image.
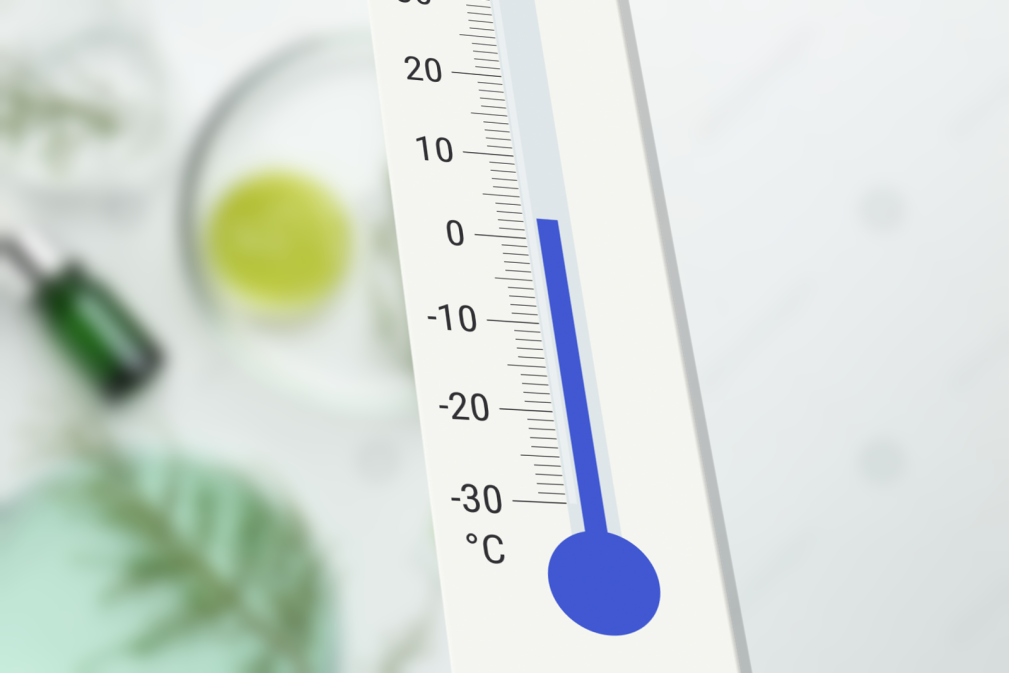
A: 2.5 °C
